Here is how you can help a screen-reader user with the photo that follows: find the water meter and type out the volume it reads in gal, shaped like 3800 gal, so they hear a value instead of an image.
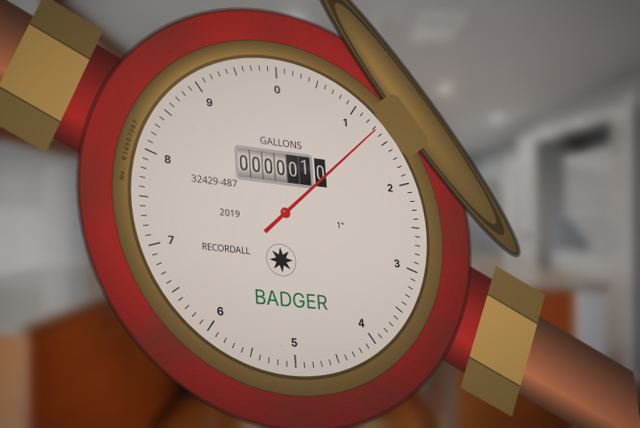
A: 11.3 gal
